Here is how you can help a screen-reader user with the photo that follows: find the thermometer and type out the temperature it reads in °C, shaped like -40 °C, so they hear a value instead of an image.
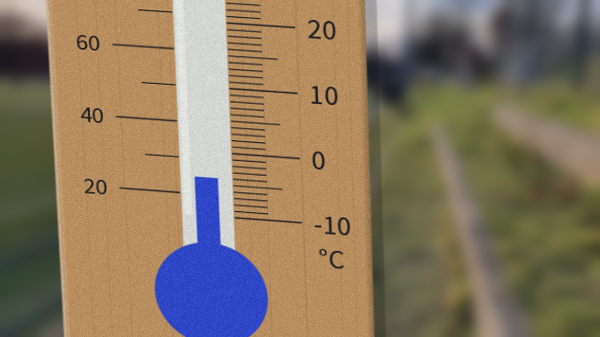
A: -4 °C
